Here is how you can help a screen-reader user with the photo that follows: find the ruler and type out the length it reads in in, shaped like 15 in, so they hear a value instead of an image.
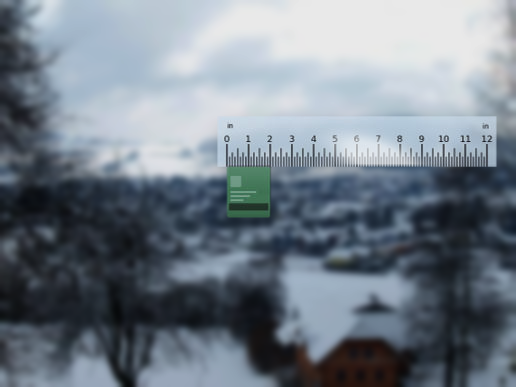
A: 2 in
